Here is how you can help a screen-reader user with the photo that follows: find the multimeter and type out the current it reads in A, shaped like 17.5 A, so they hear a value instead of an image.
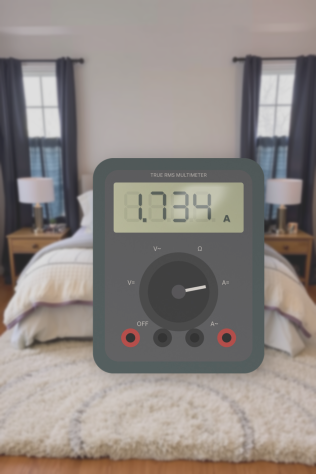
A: 1.734 A
